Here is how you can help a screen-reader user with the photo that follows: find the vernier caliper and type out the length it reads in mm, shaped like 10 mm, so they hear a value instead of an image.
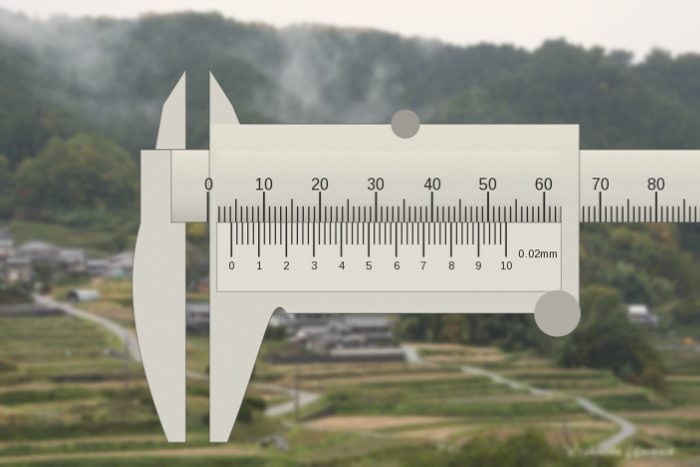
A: 4.2 mm
